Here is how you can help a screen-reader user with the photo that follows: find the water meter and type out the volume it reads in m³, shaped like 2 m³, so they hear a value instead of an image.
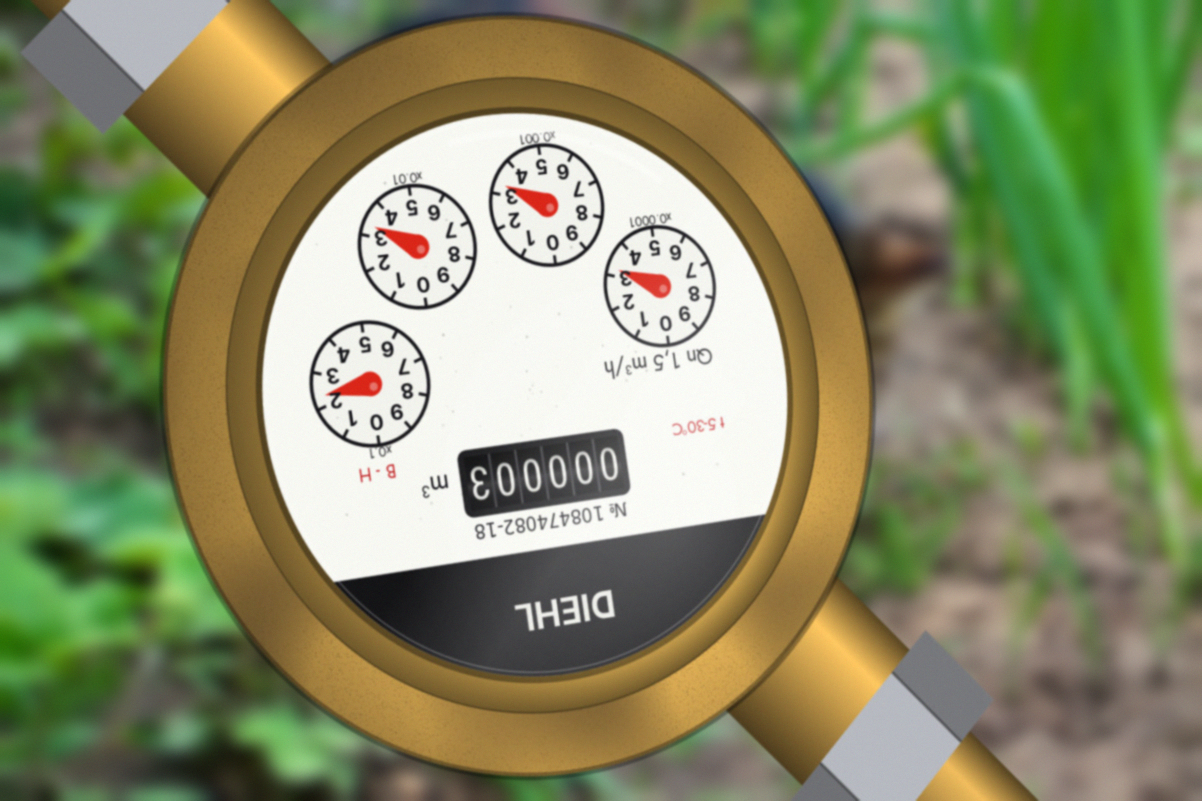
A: 3.2333 m³
